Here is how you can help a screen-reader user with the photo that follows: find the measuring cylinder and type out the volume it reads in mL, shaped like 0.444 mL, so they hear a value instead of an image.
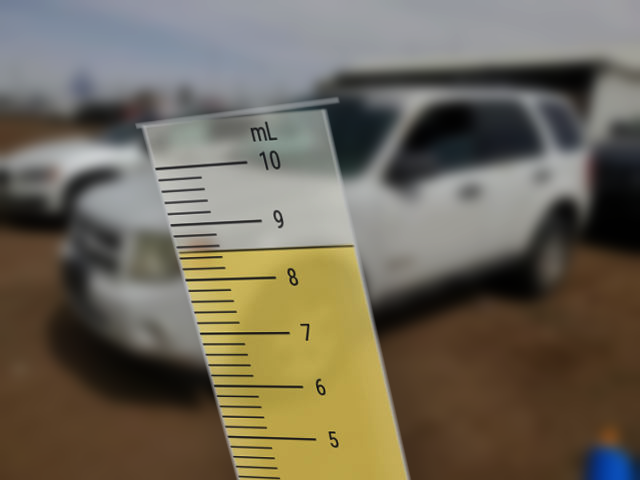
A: 8.5 mL
